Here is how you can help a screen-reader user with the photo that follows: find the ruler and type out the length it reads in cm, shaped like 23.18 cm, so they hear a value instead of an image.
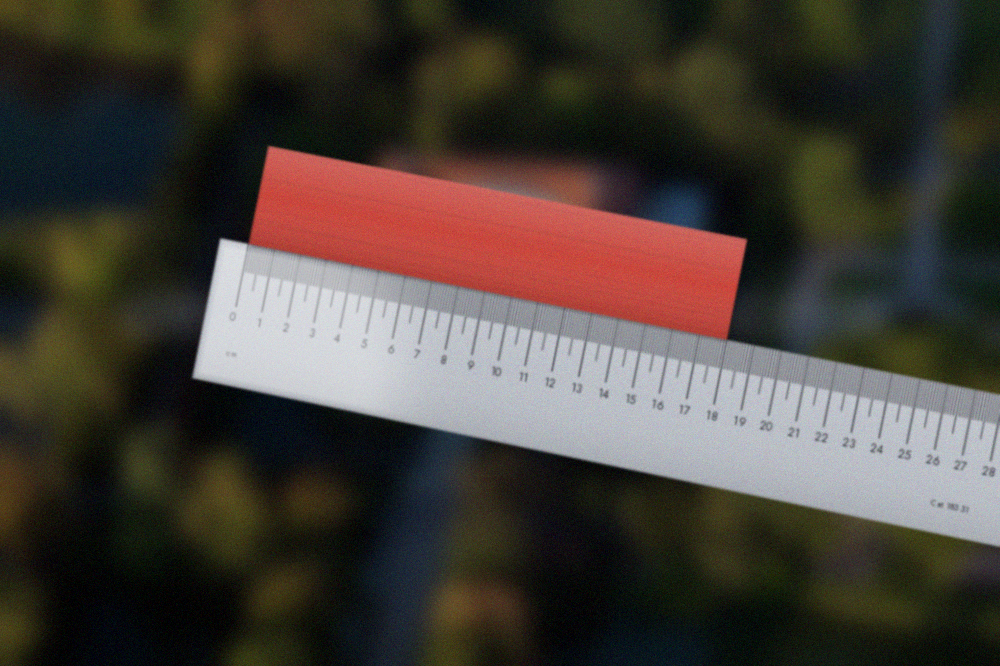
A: 18 cm
